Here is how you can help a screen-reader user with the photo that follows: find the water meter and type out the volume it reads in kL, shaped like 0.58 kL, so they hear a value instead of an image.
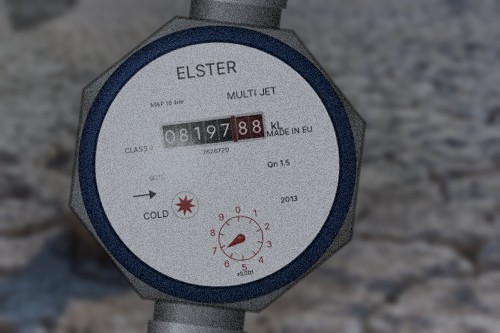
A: 8197.886 kL
